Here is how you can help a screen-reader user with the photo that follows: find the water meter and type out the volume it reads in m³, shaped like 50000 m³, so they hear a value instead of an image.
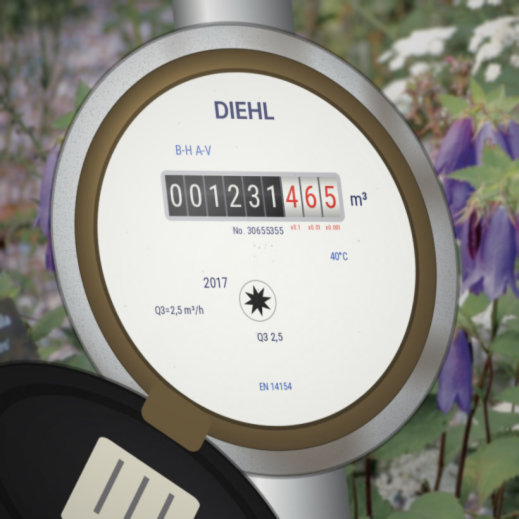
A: 1231.465 m³
